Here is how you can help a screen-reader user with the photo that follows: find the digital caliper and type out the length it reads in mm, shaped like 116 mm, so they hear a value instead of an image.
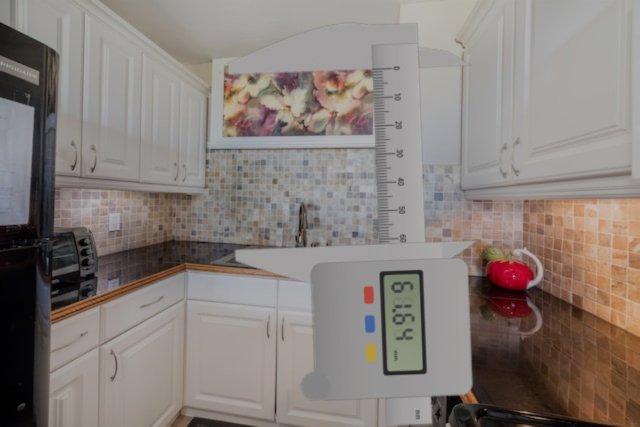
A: 61.64 mm
